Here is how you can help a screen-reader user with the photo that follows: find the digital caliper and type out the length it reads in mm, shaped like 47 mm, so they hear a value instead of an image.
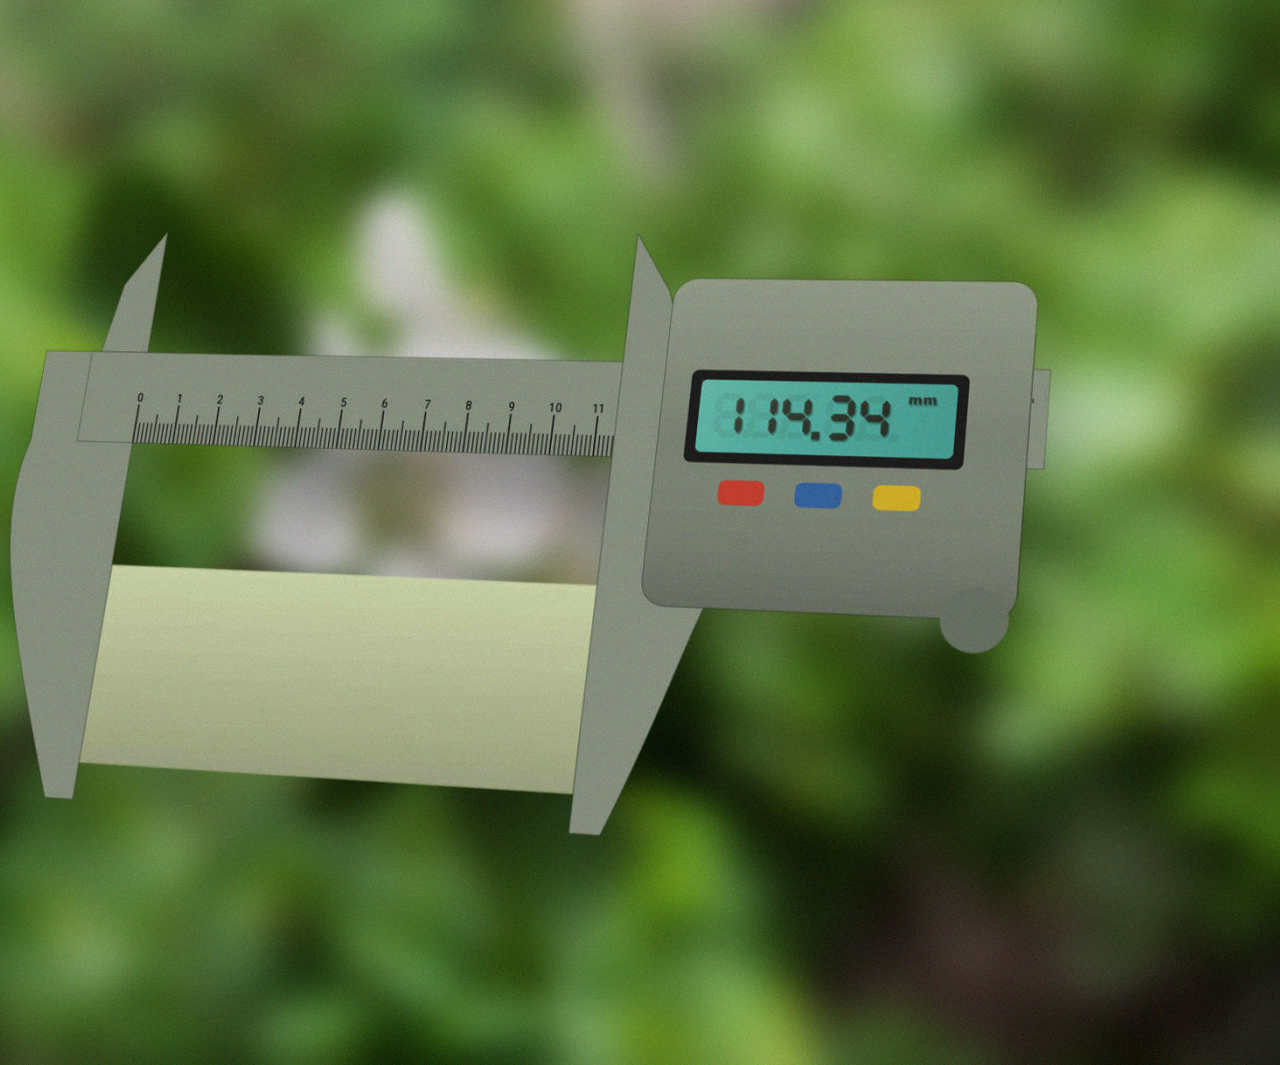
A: 114.34 mm
